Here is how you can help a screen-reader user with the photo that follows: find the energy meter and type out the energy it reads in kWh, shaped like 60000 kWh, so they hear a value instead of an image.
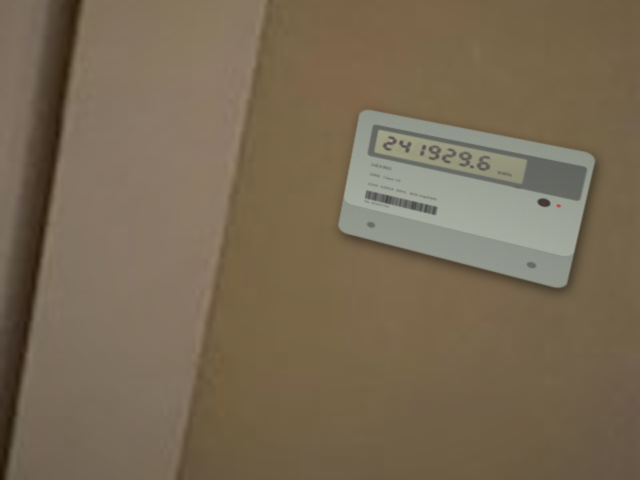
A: 241929.6 kWh
